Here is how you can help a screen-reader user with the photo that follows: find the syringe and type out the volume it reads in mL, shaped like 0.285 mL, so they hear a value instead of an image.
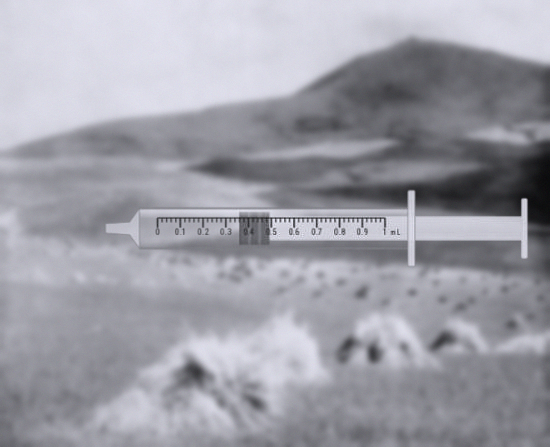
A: 0.36 mL
